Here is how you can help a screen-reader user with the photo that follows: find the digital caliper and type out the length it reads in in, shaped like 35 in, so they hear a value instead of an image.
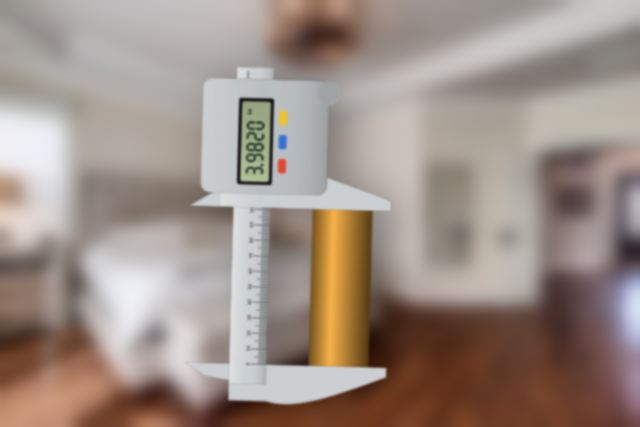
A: 3.9820 in
